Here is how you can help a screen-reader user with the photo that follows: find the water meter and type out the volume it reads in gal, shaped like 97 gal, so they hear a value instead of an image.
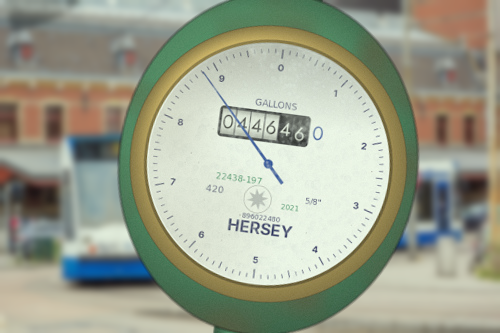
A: 446458.8 gal
